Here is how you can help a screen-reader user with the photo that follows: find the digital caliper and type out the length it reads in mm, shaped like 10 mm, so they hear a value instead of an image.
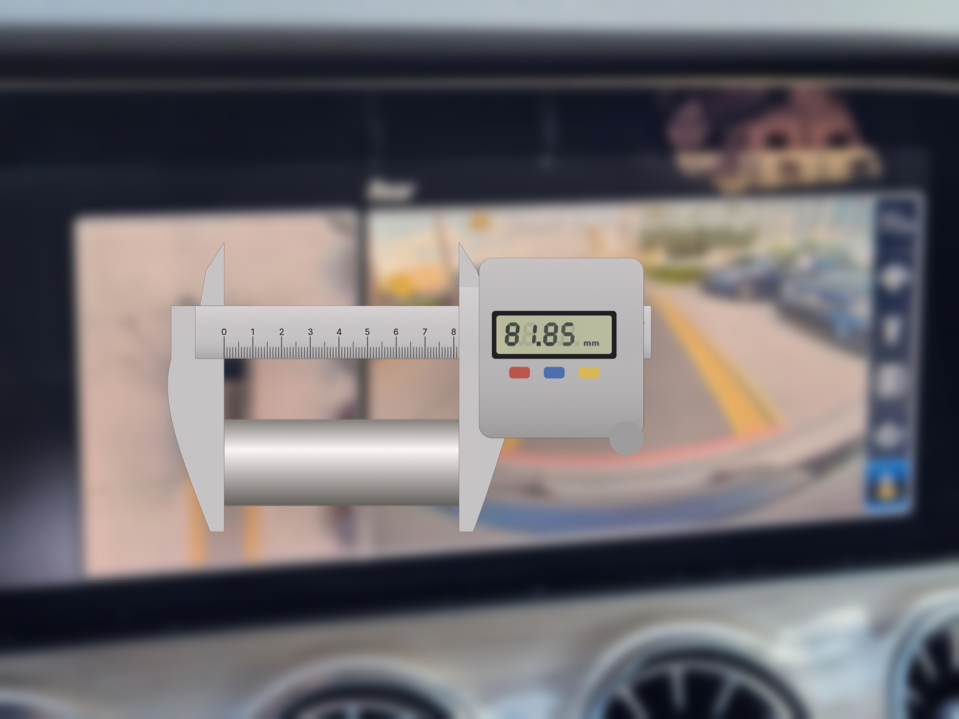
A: 81.85 mm
